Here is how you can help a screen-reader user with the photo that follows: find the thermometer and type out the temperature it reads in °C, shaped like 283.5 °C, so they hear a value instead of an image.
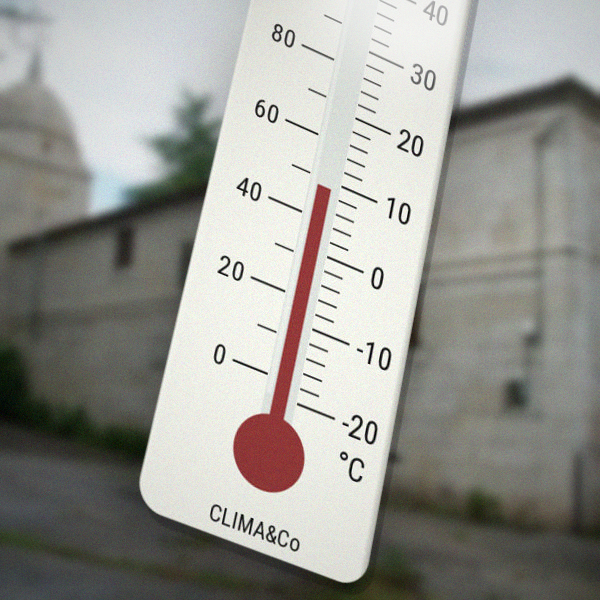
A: 9 °C
